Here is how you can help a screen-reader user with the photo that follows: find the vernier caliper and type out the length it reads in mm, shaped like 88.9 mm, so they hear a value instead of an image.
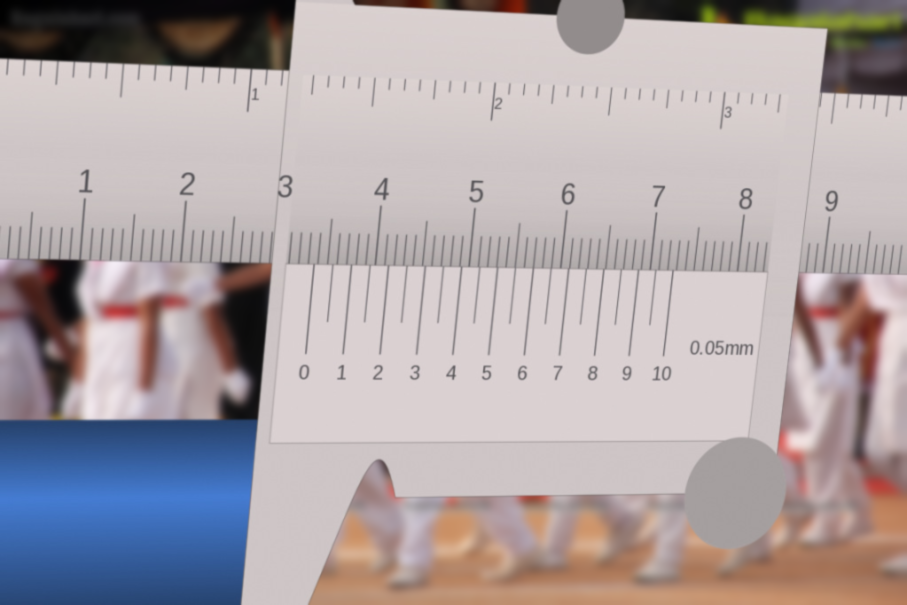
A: 33.6 mm
